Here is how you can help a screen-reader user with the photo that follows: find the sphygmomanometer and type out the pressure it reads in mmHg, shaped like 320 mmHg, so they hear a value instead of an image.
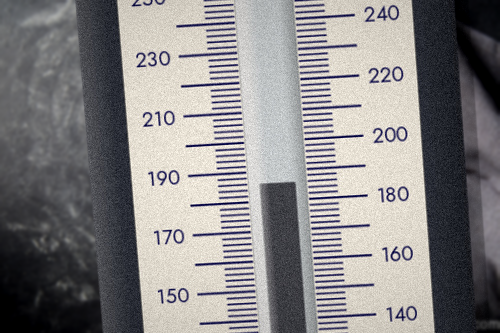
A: 186 mmHg
